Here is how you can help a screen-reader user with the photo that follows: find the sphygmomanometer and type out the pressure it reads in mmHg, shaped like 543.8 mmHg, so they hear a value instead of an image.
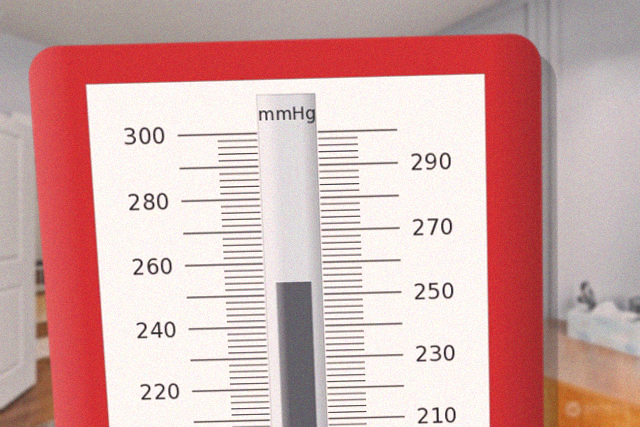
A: 254 mmHg
